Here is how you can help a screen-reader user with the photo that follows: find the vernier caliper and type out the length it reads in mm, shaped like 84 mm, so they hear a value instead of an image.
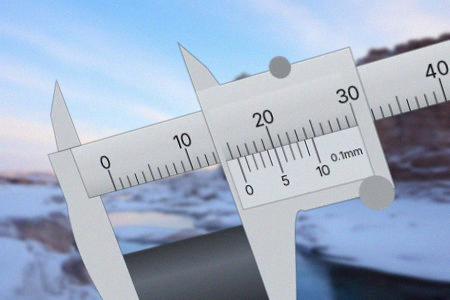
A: 15.6 mm
